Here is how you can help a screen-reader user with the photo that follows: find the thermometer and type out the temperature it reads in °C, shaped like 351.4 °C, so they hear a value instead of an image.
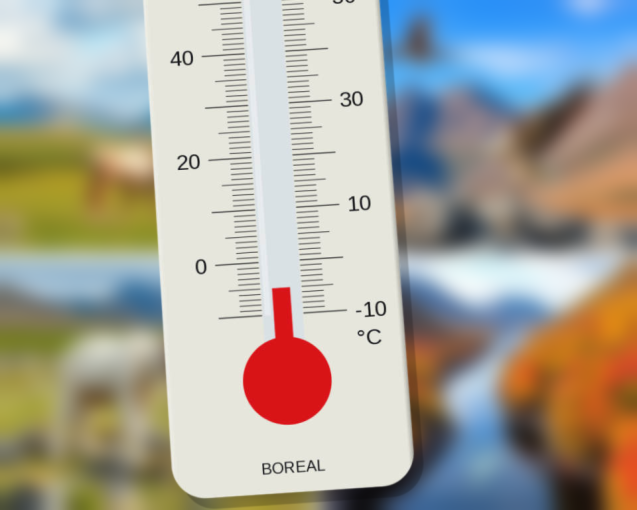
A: -5 °C
